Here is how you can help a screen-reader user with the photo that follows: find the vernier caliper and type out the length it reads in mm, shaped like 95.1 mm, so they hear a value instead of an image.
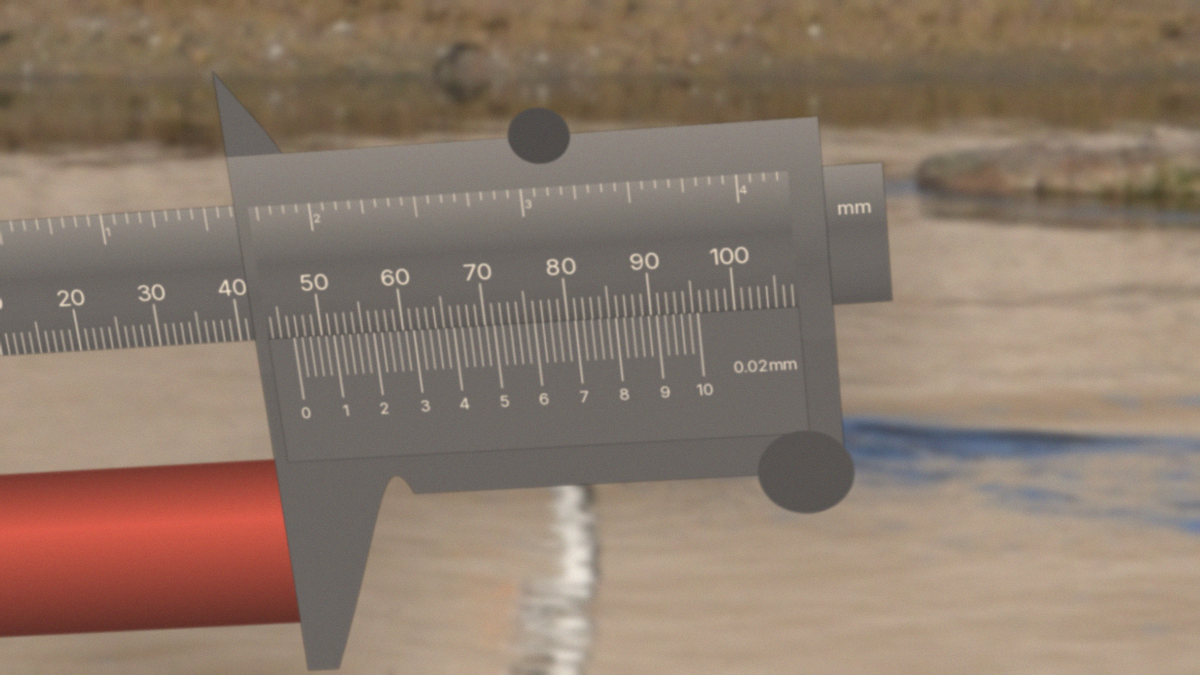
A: 46.6 mm
